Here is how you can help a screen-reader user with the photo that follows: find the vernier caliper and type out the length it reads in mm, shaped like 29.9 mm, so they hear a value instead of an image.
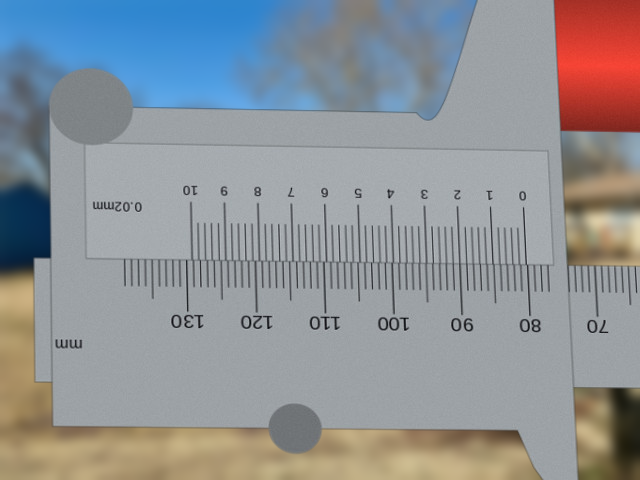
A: 80.2 mm
